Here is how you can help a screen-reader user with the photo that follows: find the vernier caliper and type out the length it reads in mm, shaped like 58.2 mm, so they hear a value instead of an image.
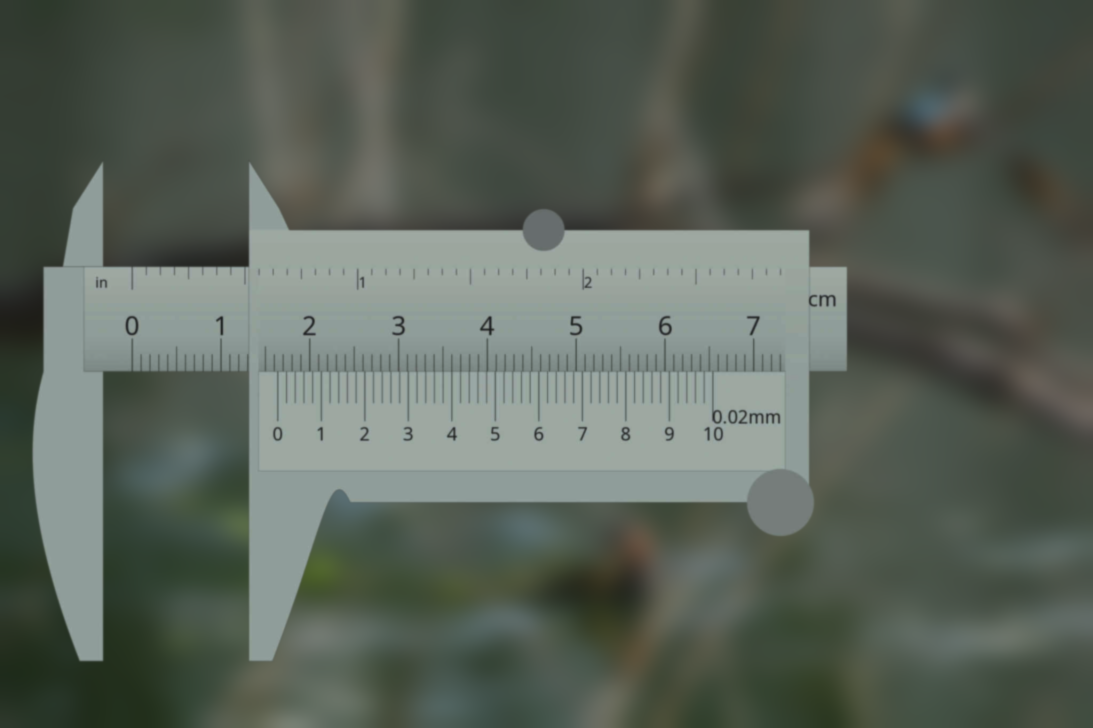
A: 16.4 mm
